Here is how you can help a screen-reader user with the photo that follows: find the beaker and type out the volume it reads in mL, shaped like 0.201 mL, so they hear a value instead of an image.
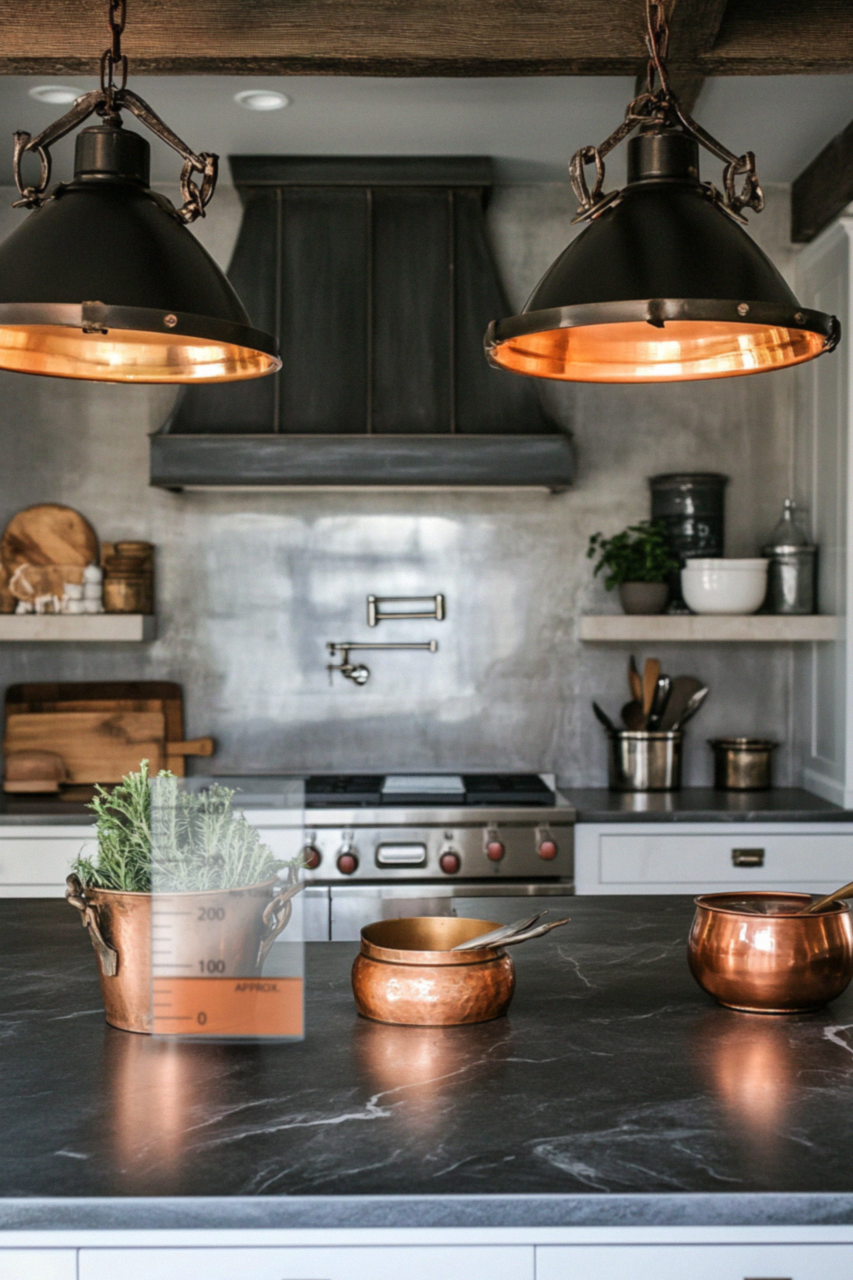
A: 75 mL
